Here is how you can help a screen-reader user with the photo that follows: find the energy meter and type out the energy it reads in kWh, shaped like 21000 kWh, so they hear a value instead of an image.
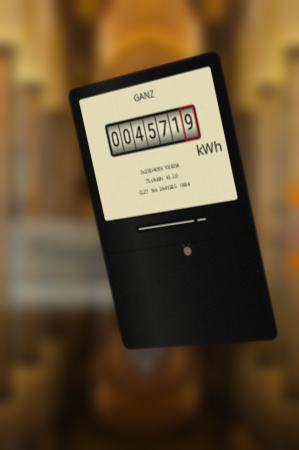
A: 4571.9 kWh
